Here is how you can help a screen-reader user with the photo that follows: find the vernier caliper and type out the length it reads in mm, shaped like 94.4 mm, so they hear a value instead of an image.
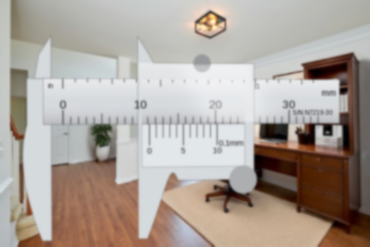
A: 11.2 mm
